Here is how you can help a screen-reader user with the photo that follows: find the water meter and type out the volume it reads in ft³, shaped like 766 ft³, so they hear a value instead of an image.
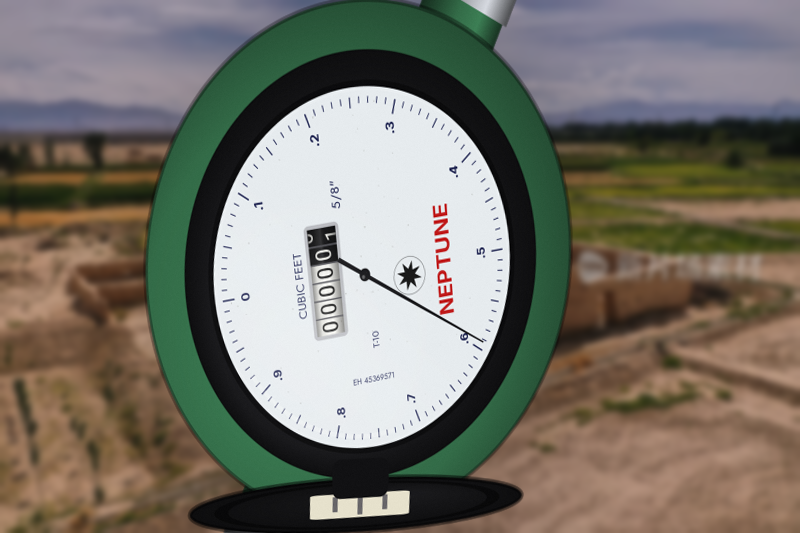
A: 0.59 ft³
